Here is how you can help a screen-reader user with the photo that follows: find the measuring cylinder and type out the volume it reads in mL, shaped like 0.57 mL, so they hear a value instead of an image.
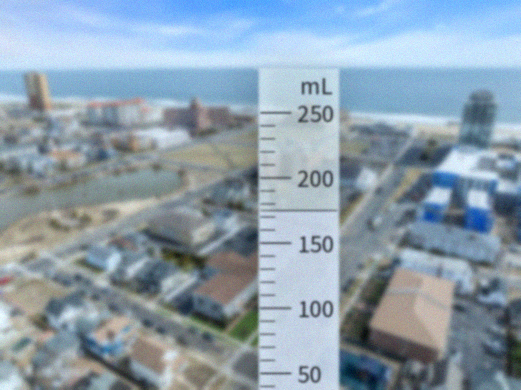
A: 175 mL
